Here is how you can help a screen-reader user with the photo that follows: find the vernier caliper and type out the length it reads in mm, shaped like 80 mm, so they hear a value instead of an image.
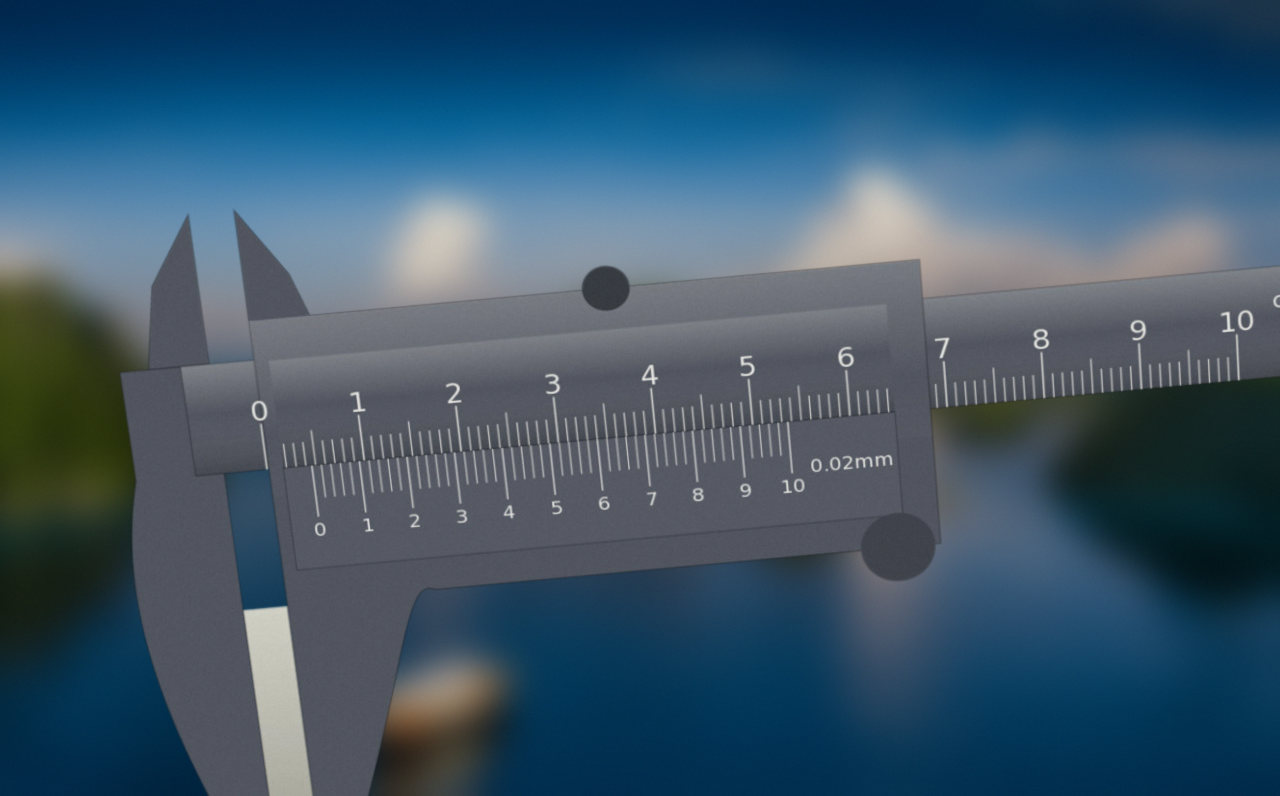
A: 4.6 mm
